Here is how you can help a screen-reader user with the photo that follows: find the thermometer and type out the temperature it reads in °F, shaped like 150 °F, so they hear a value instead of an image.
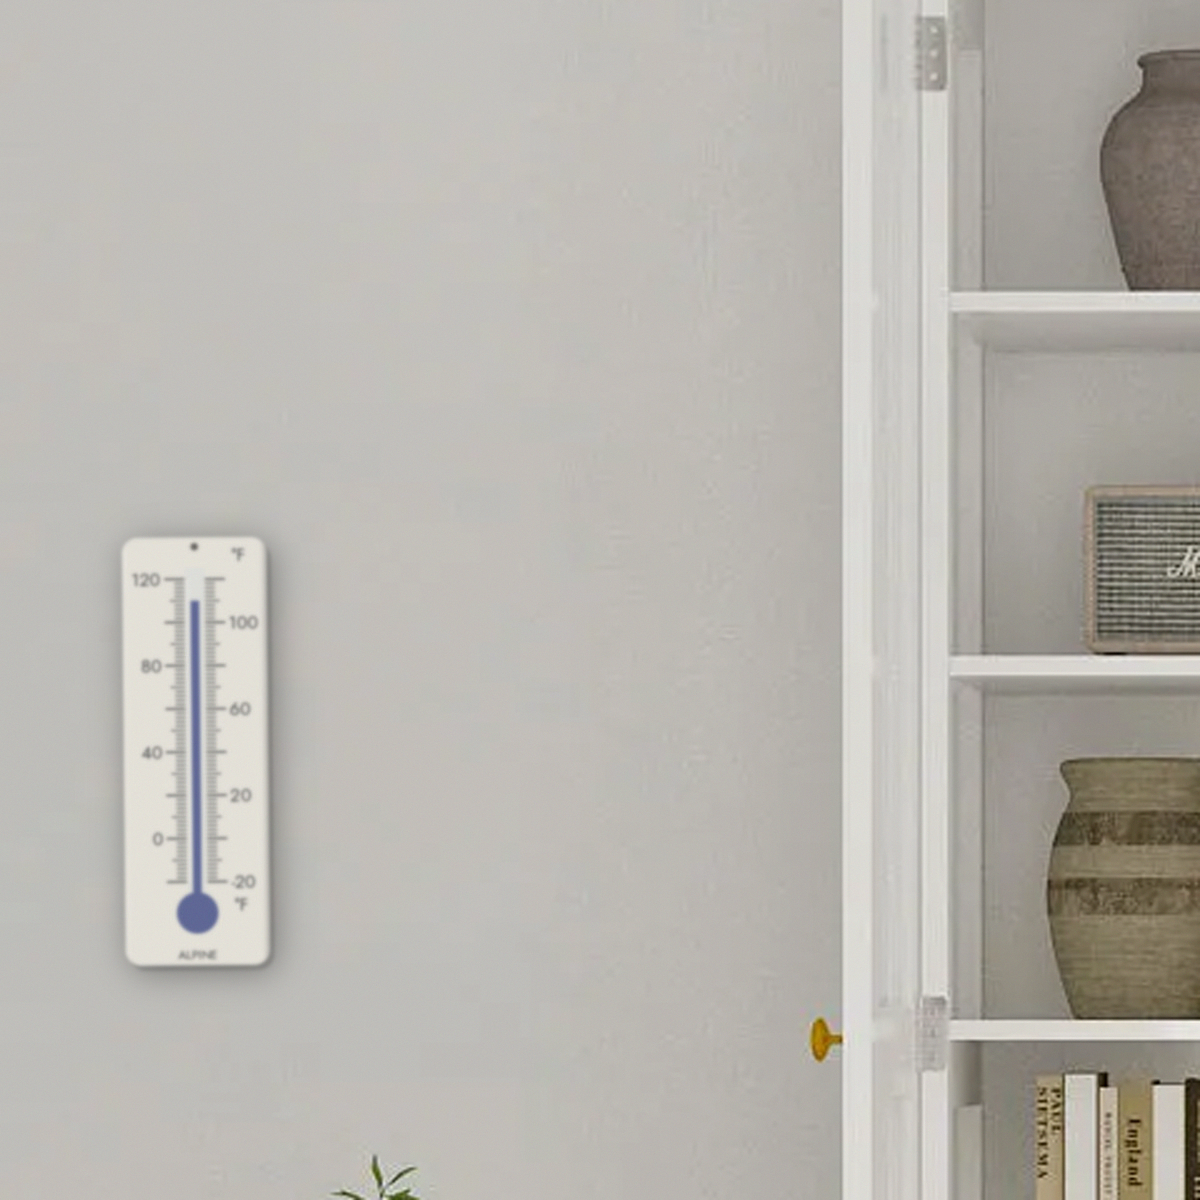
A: 110 °F
